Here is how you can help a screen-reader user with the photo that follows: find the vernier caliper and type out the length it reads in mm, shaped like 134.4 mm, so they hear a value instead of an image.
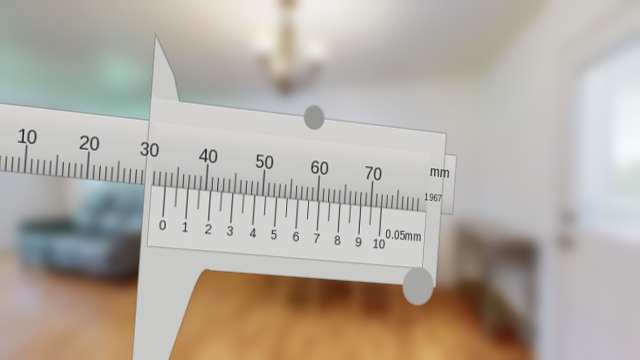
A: 33.0 mm
